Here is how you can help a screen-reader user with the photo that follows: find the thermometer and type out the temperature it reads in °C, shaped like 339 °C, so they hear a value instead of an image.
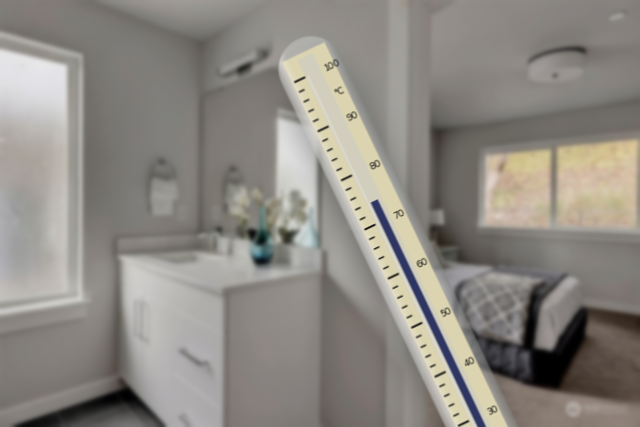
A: 74 °C
